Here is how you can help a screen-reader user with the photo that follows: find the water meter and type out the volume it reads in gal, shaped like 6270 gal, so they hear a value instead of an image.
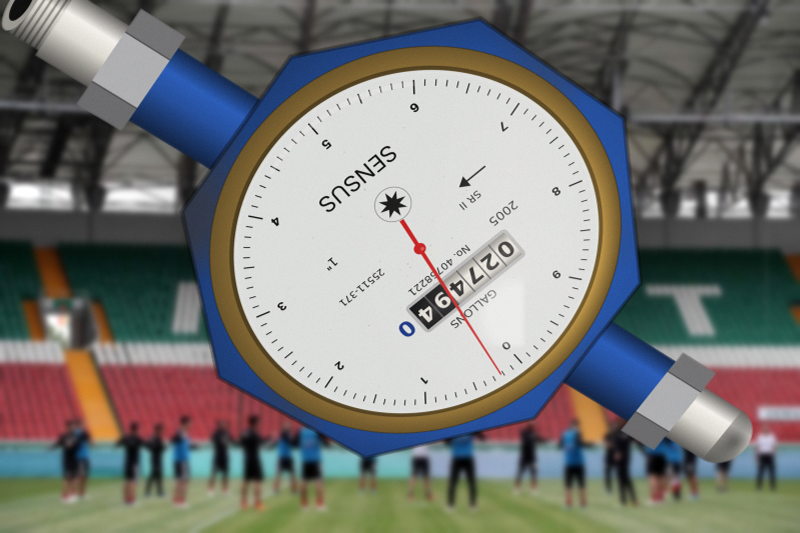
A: 274940.2 gal
